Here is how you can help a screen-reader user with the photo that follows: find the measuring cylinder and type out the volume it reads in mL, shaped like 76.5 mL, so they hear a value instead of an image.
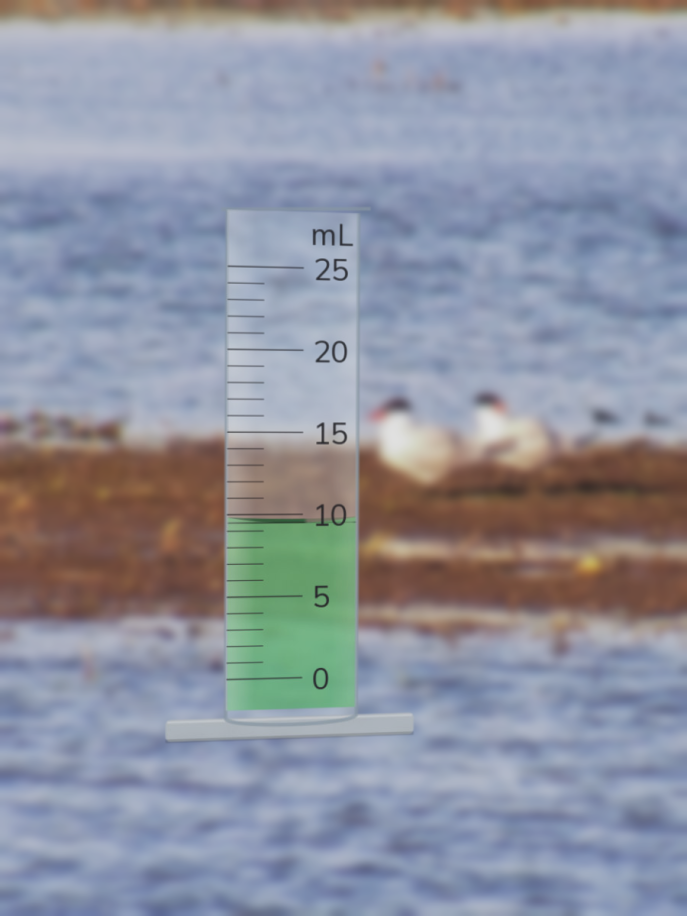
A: 9.5 mL
